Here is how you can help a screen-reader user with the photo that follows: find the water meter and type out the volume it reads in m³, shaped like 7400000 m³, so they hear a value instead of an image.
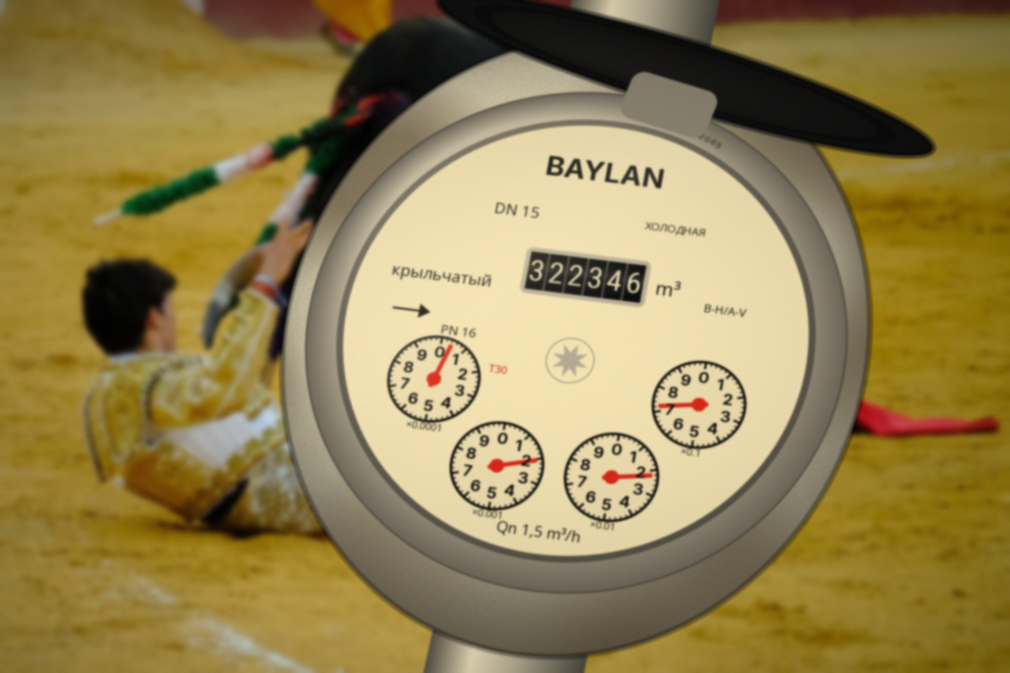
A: 322346.7220 m³
